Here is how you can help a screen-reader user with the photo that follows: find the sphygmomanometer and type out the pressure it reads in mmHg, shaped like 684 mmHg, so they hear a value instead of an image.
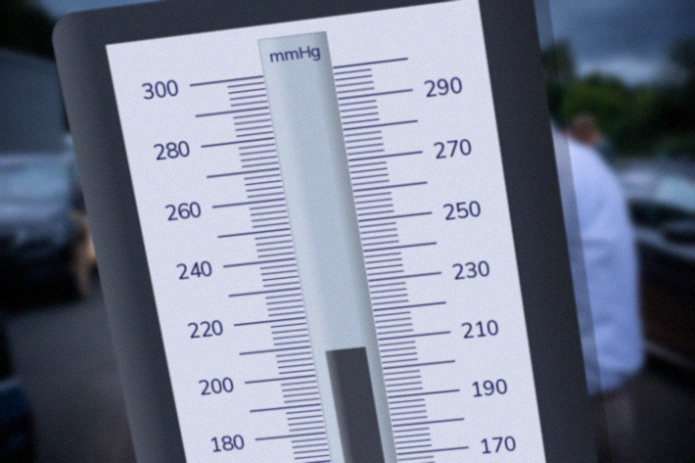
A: 208 mmHg
